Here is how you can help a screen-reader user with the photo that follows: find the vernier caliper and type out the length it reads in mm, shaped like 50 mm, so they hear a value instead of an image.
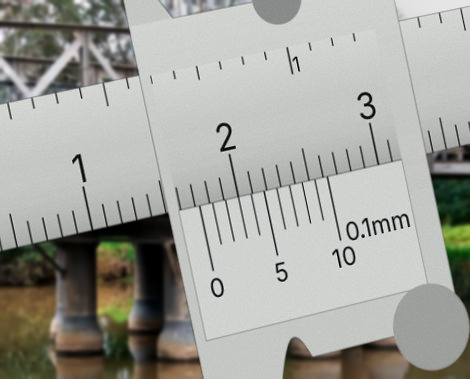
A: 17.3 mm
